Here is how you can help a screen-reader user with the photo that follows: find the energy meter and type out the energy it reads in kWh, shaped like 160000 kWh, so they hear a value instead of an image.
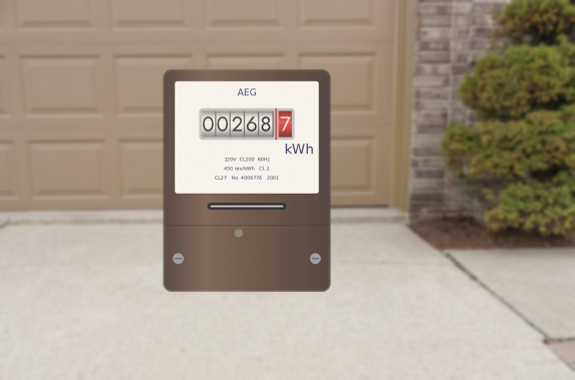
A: 268.7 kWh
